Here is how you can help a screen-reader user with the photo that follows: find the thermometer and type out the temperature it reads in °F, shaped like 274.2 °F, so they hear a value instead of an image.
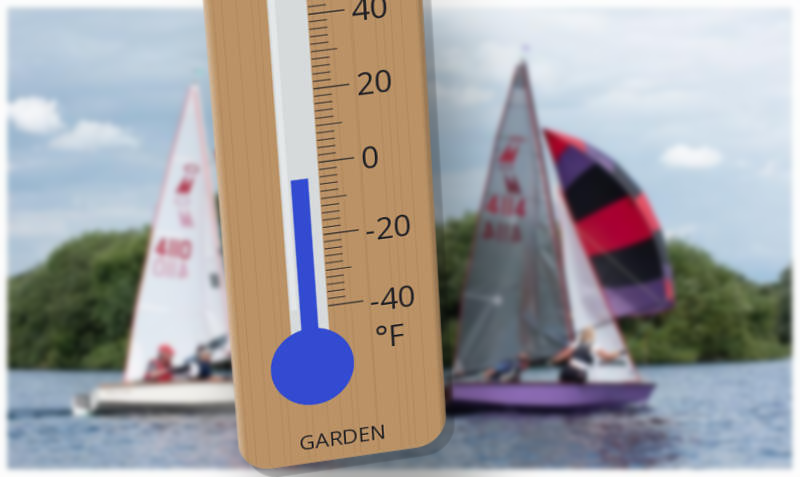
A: -4 °F
